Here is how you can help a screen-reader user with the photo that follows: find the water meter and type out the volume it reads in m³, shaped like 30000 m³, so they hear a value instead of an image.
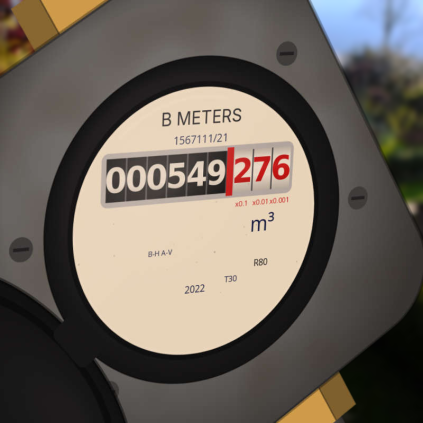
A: 549.276 m³
